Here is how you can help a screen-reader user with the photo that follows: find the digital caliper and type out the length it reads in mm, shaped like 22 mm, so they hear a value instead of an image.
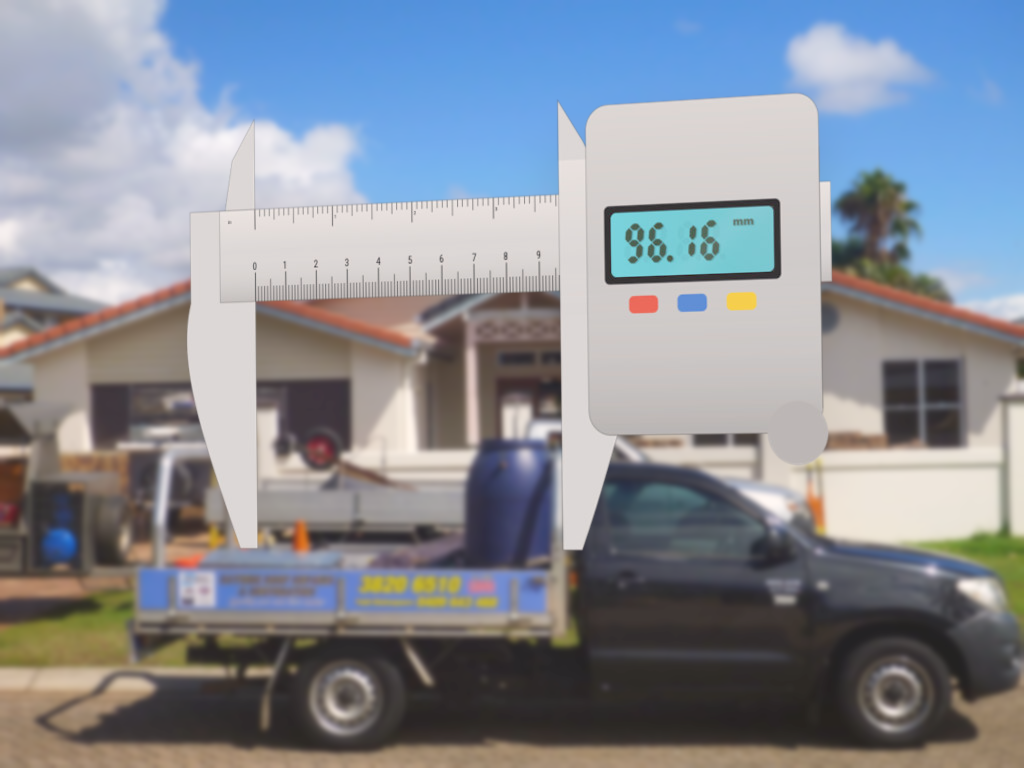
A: 96.16 mm
